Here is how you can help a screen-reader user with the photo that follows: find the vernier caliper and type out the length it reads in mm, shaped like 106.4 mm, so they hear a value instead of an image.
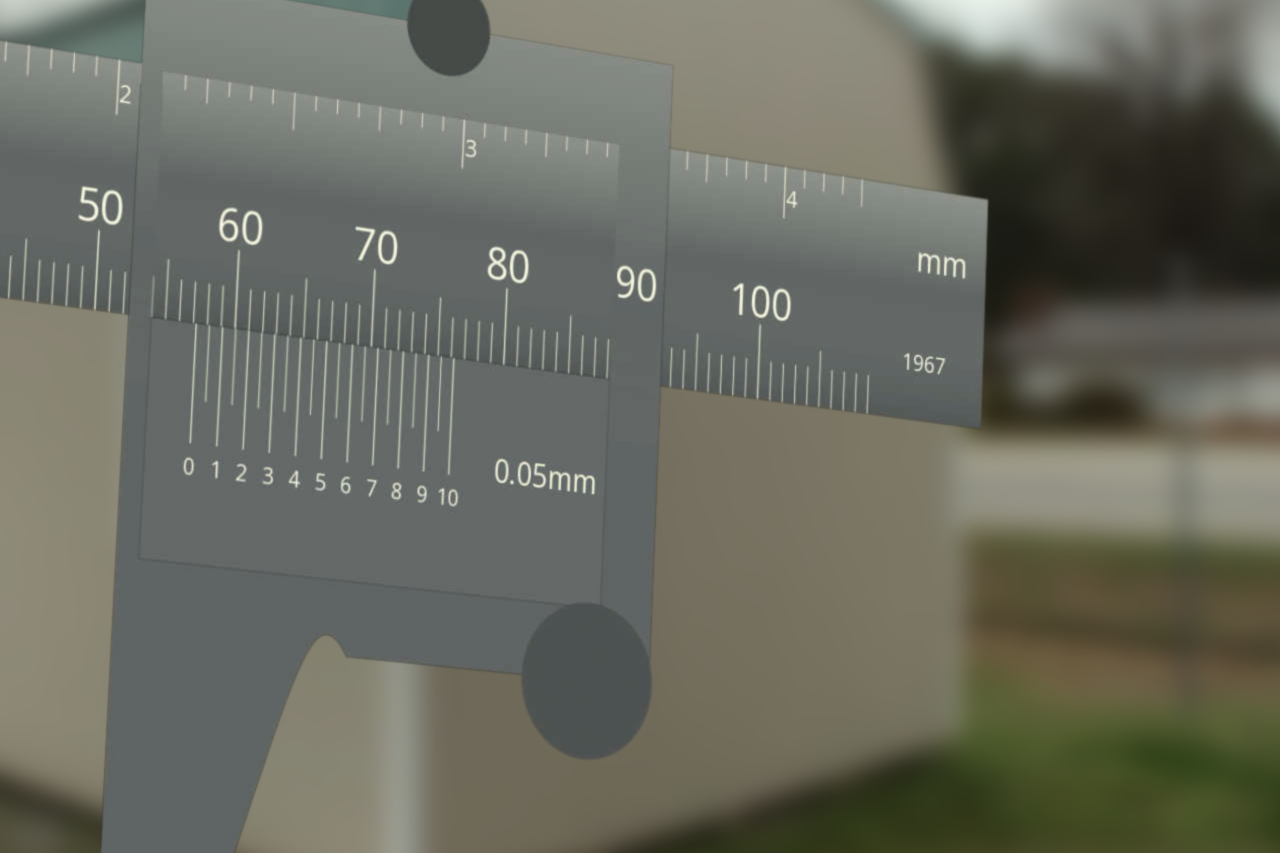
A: 57.2 mm
